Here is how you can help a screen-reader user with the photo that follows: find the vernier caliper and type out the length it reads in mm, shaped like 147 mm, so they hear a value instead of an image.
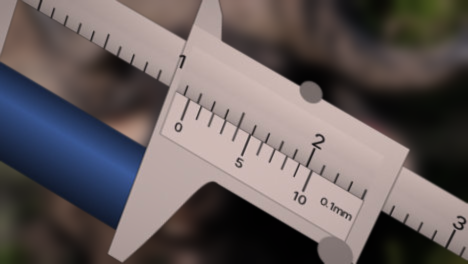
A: 11.4 mm
